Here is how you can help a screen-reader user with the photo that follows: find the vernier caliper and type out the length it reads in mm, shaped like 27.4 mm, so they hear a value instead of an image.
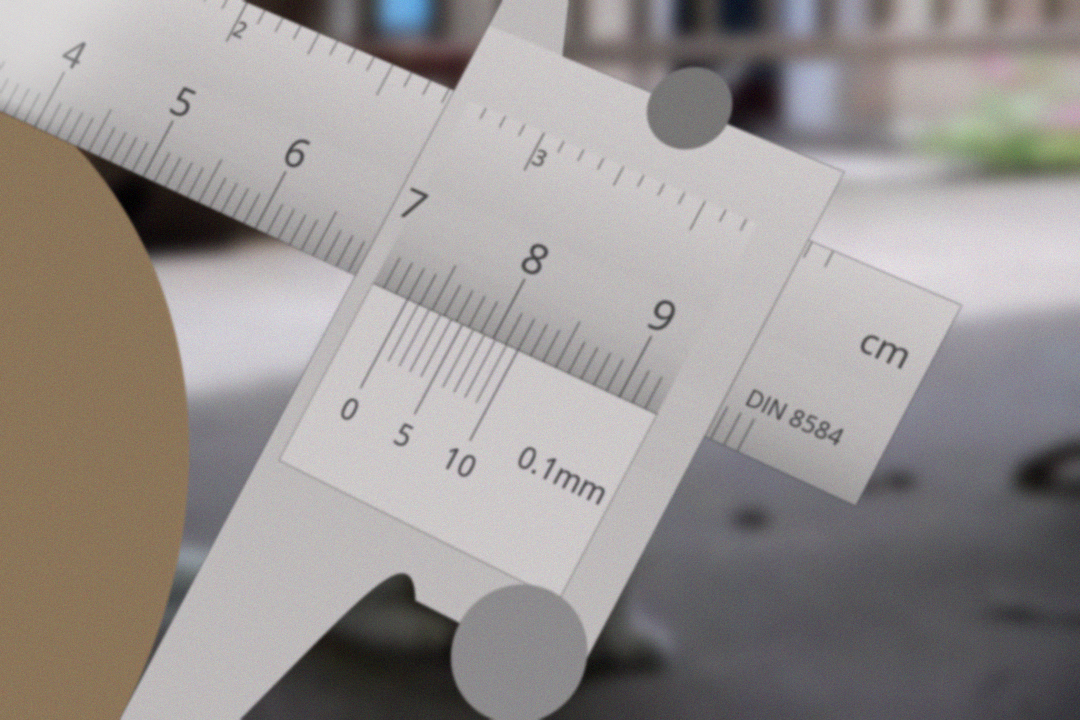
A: 73.0 mm
